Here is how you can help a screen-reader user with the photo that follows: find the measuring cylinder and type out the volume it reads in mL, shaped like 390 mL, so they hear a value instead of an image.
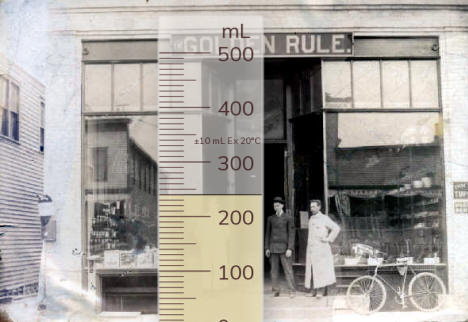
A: 240 mL
